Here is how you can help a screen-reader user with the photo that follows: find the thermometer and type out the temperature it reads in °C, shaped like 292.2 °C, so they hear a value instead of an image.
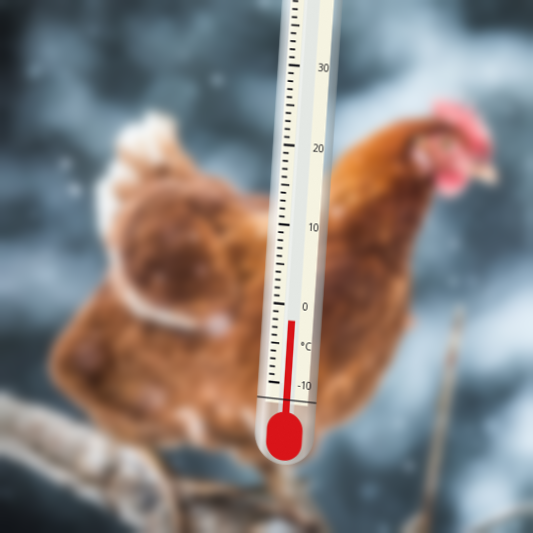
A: -2 °C
